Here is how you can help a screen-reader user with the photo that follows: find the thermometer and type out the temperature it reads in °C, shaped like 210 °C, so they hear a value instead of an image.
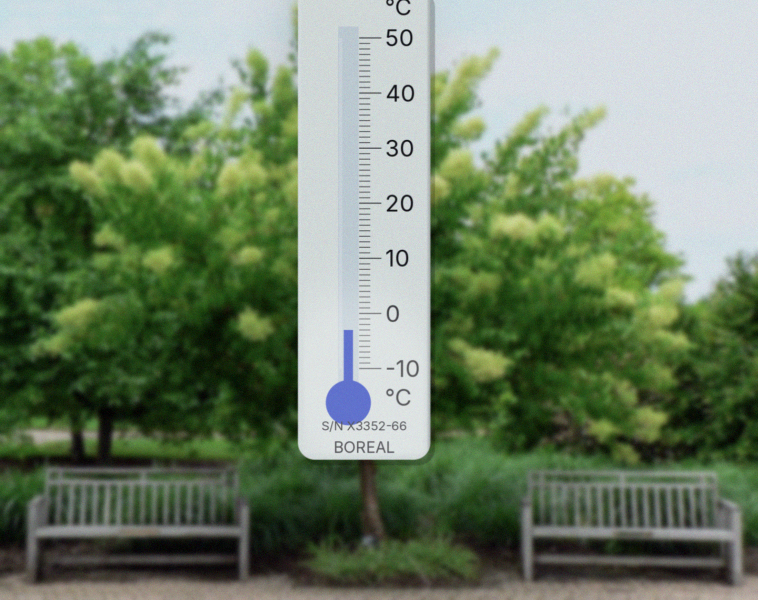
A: -3 °C
